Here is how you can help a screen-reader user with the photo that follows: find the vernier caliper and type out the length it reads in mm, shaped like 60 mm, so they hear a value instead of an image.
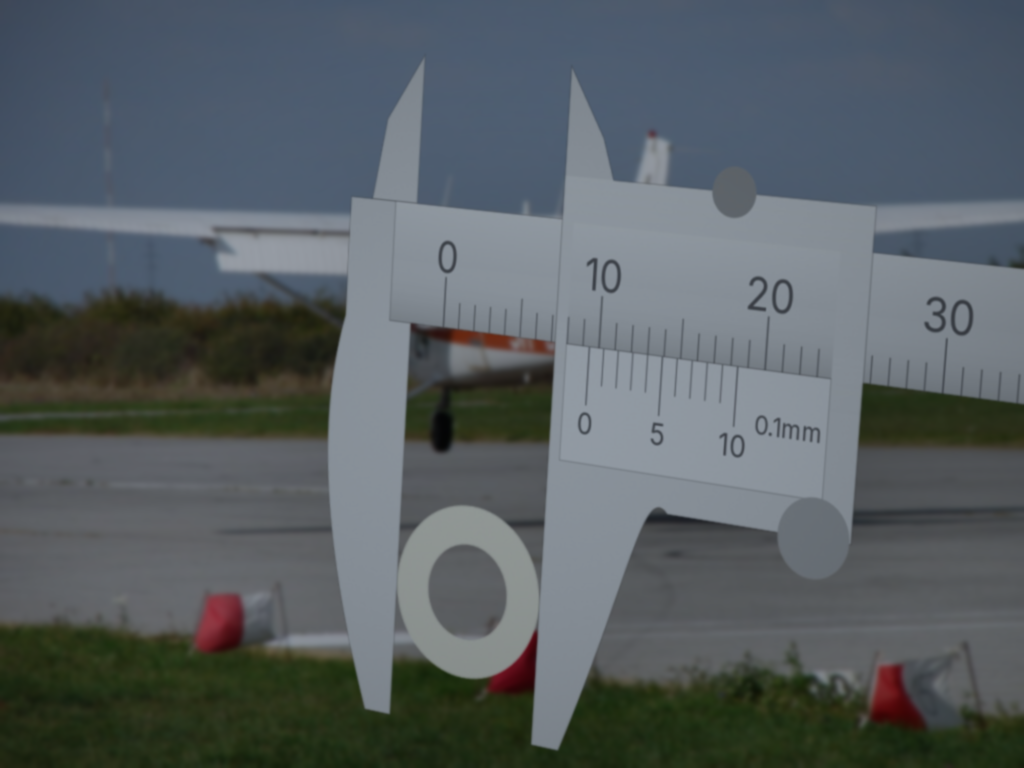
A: 9.4 mm
